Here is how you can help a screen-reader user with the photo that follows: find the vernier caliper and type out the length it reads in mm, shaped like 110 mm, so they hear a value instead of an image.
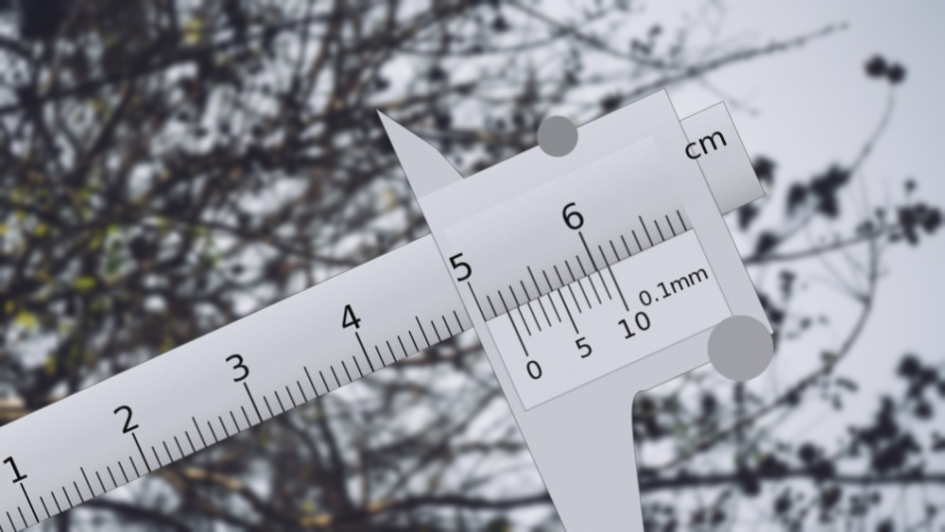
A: 52.0 mm
